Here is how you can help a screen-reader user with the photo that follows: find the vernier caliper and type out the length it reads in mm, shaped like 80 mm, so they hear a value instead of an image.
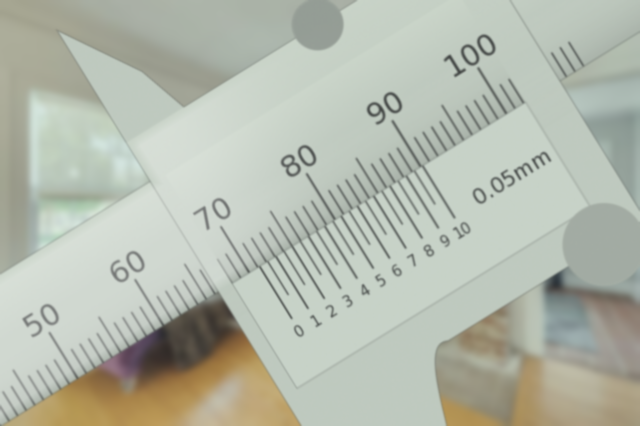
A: 71.2 mm
